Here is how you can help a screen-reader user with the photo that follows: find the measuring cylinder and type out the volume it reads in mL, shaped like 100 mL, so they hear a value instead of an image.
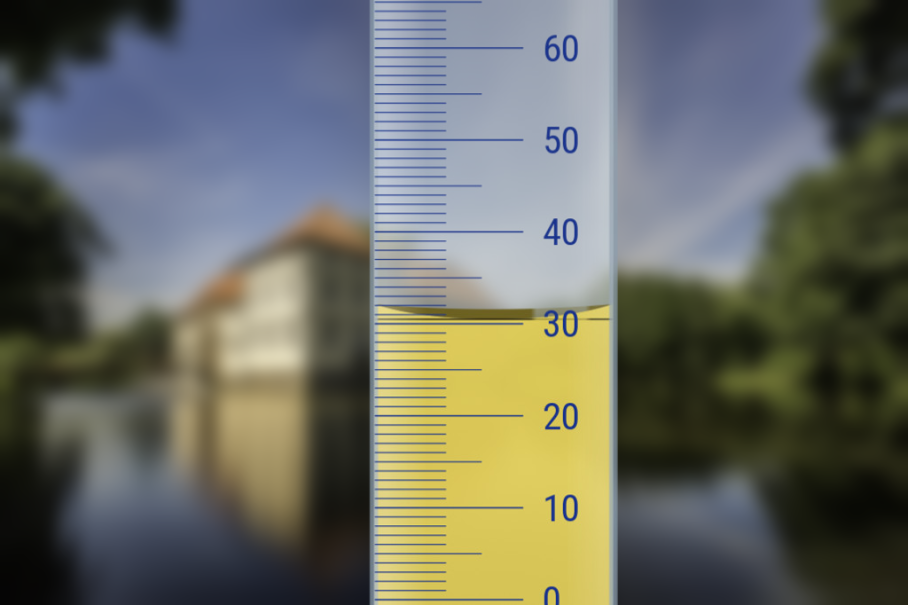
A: 30.5 mL
